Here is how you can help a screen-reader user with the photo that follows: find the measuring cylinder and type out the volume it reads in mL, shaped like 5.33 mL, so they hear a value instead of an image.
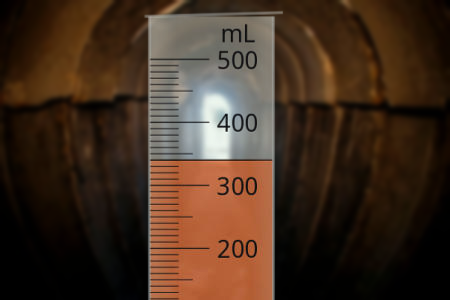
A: 340 mL
